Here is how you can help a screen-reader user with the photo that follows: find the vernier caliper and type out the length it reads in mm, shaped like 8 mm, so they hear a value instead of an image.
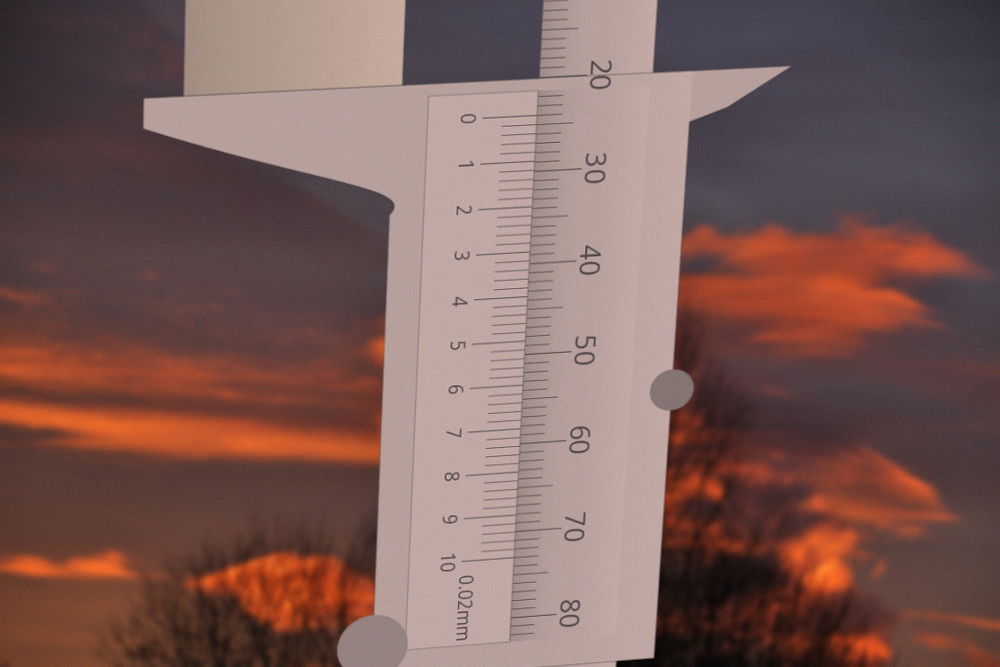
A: 24.0 mm
